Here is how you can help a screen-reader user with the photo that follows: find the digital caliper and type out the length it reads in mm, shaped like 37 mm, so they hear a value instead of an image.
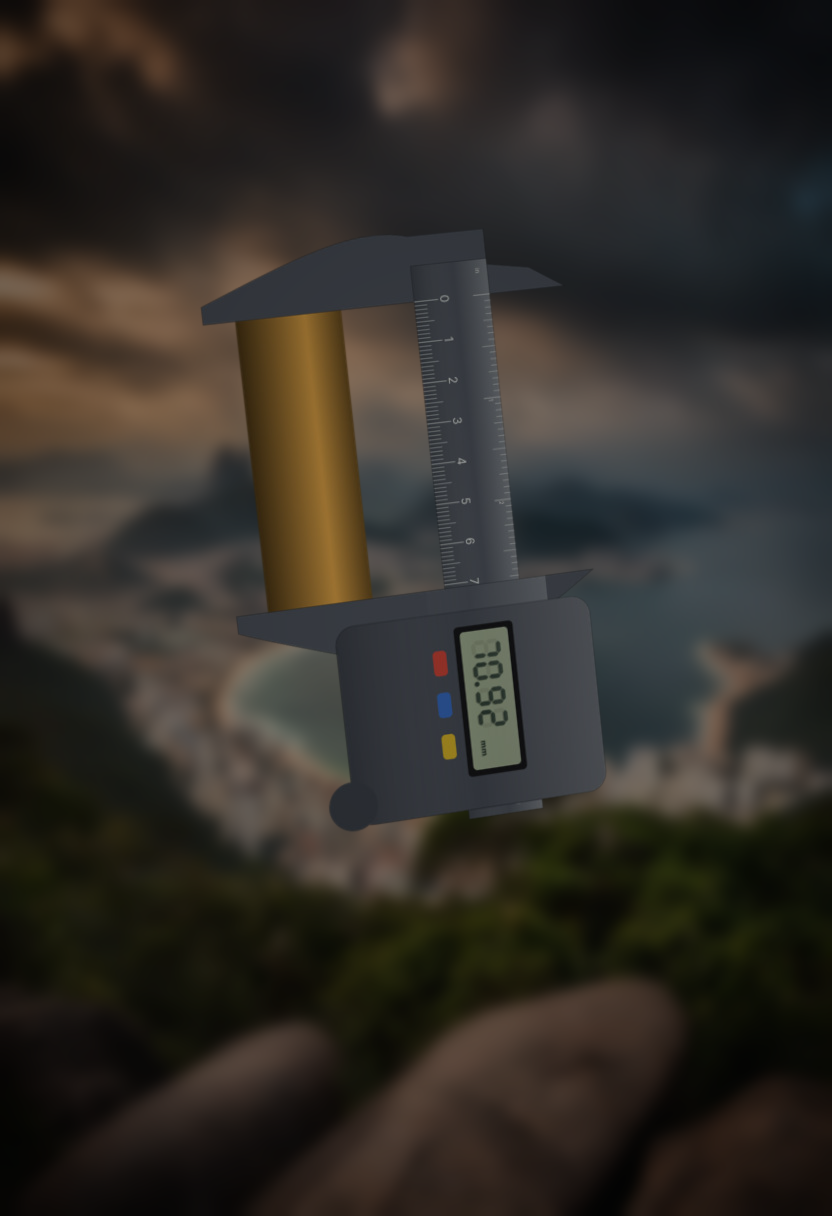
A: 70.92 mm
